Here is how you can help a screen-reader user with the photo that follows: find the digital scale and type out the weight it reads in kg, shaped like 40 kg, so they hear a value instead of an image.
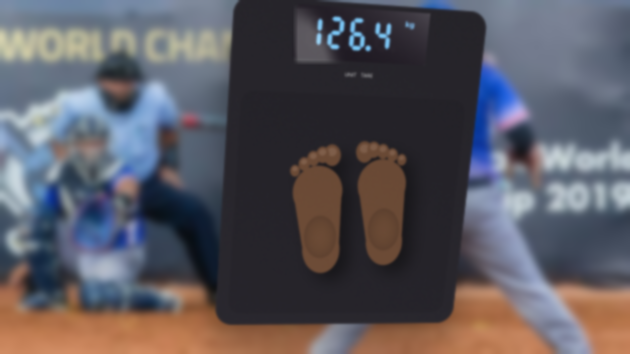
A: 126.4 kg
